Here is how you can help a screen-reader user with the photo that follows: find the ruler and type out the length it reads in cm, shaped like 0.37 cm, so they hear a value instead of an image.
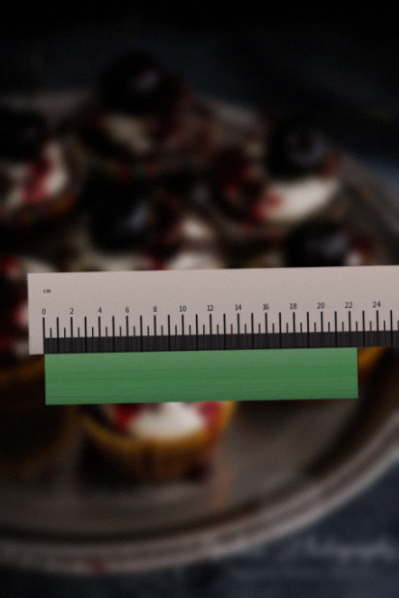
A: 22.5 cm
